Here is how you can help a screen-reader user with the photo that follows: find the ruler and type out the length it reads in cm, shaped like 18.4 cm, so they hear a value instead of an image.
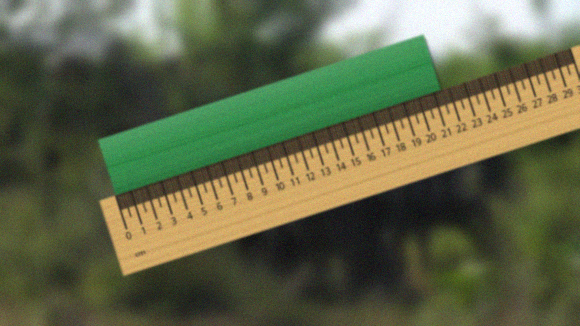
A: 21.5 cm
